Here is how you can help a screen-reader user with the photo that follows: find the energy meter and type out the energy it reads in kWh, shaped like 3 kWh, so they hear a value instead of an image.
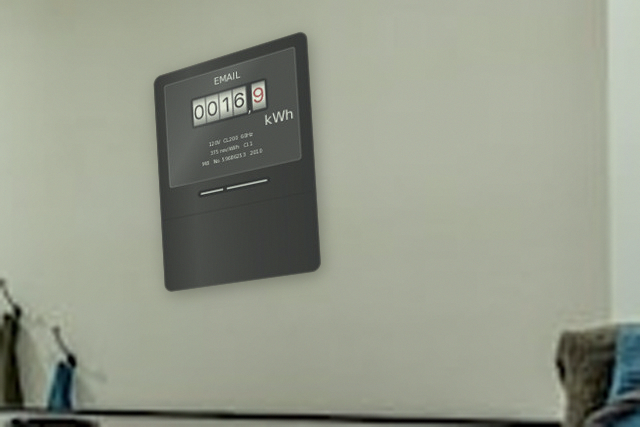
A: 16.9 kWh
